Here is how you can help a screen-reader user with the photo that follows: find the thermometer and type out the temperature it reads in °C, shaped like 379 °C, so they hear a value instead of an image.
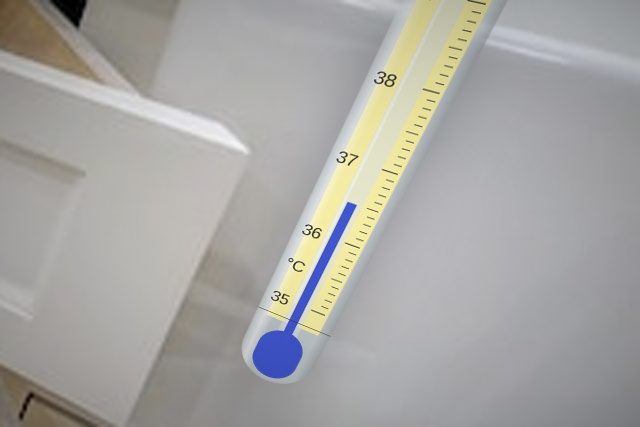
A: 36.5 °C
